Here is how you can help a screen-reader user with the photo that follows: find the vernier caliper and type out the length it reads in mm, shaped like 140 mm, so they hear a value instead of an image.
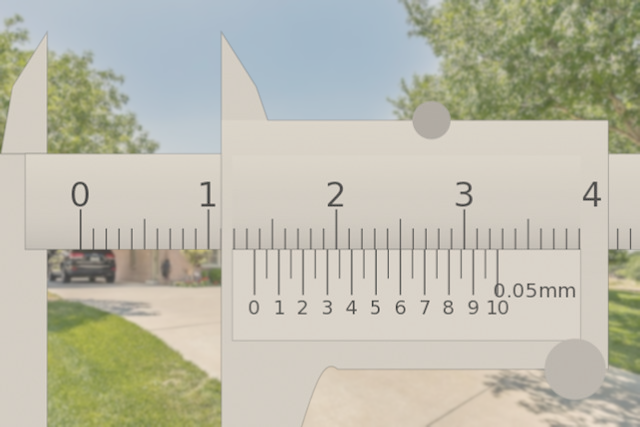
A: 13.6 mm
